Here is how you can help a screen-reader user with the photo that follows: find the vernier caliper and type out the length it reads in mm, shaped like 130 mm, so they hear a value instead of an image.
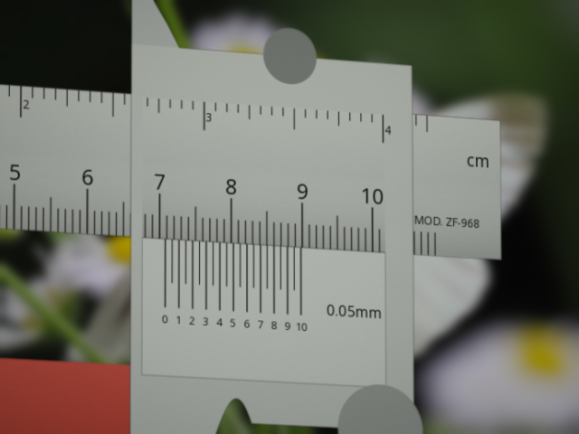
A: 70.8 mm
